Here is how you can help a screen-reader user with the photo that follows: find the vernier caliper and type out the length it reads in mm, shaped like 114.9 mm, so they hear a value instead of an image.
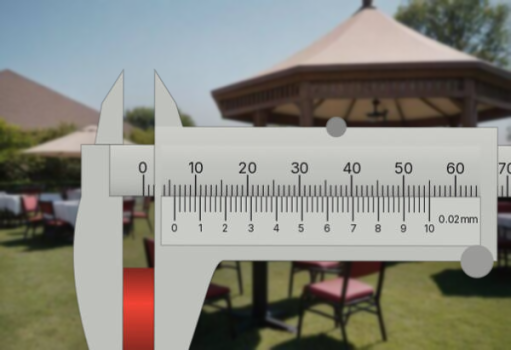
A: 6.0 mm
